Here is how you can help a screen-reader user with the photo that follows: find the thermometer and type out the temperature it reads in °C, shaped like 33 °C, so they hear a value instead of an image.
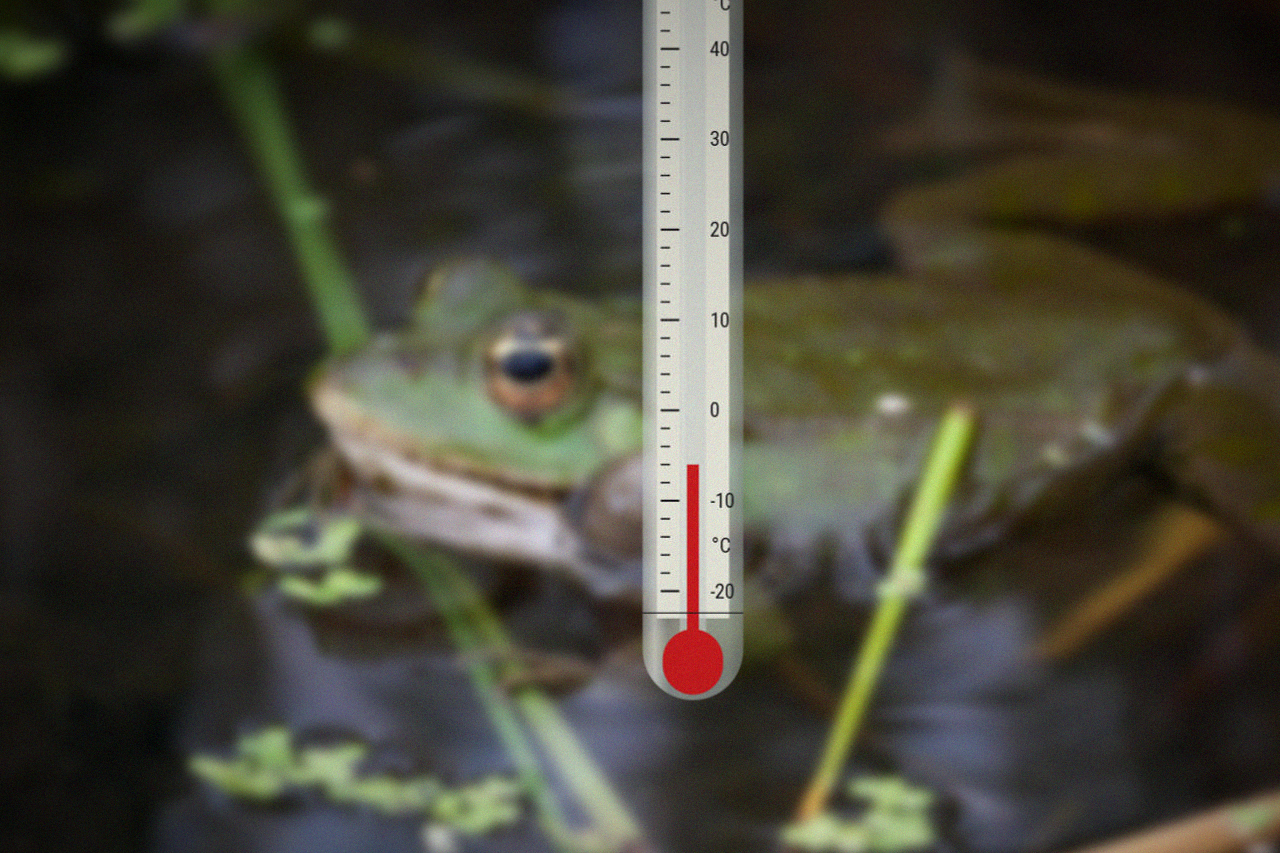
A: -6 °C
